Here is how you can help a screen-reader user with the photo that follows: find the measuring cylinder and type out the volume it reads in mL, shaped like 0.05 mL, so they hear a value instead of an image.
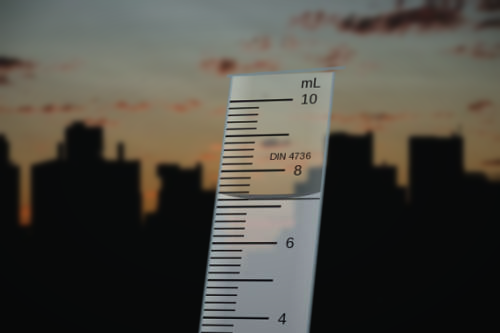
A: 7.2 mL
